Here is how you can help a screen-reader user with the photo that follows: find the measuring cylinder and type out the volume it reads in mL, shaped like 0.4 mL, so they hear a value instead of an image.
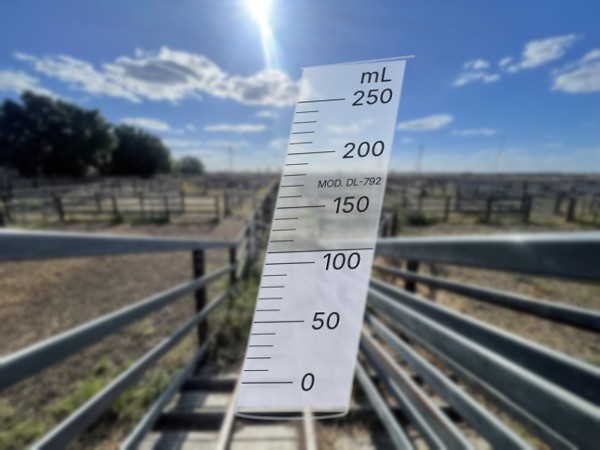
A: 110 mL
